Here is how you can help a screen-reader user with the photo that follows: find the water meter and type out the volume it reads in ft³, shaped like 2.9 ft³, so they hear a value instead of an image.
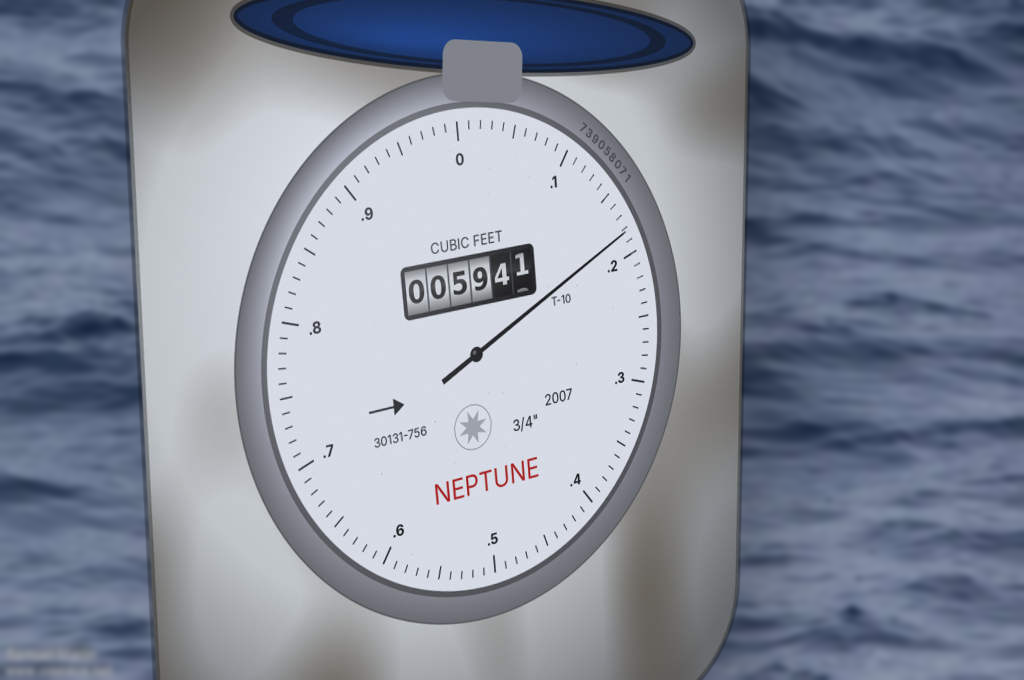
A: 5941.18 ft³
